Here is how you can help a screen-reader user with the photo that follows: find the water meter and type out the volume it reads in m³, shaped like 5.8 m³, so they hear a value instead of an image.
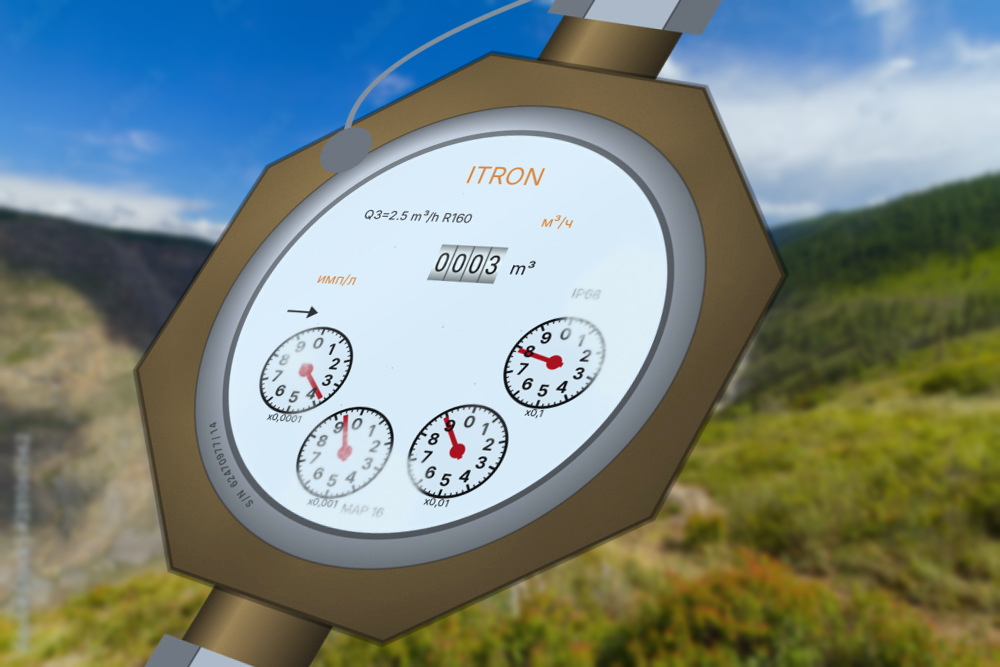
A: 3.7893 m³
